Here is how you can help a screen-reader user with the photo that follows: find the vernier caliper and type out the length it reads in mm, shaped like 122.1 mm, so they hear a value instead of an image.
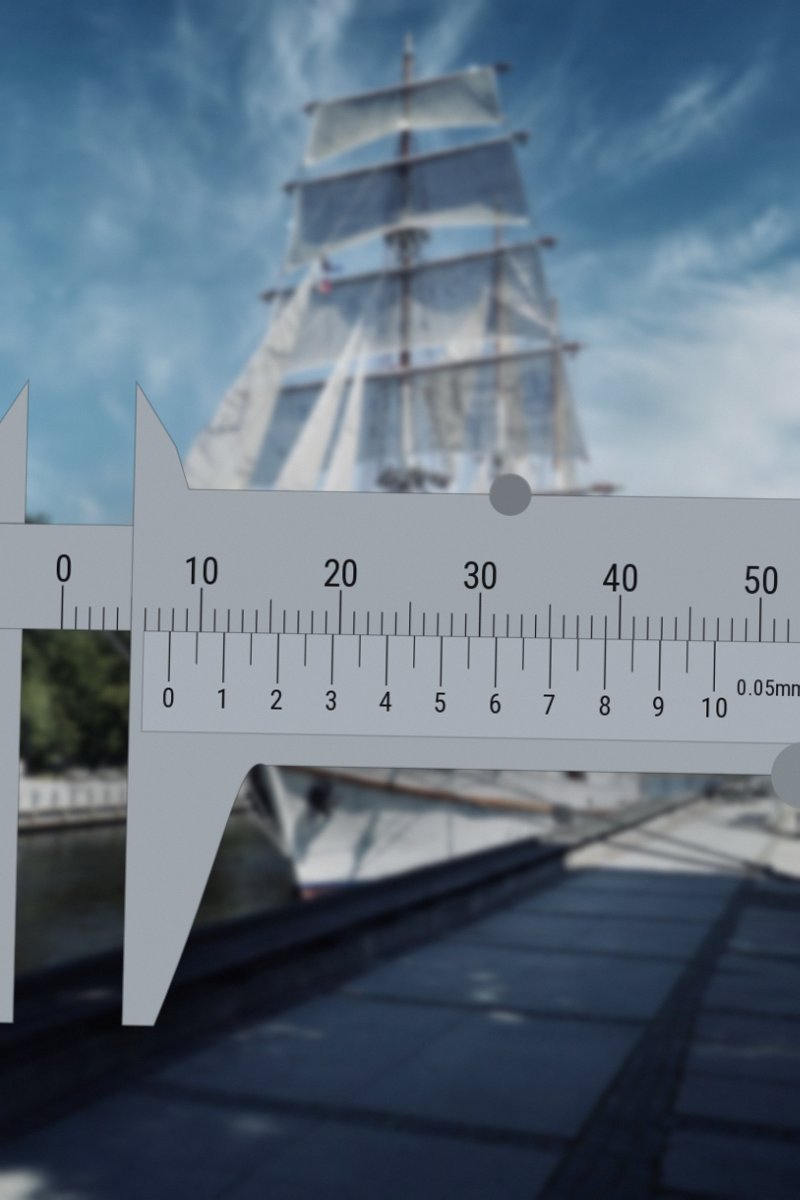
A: 7.8 mm
